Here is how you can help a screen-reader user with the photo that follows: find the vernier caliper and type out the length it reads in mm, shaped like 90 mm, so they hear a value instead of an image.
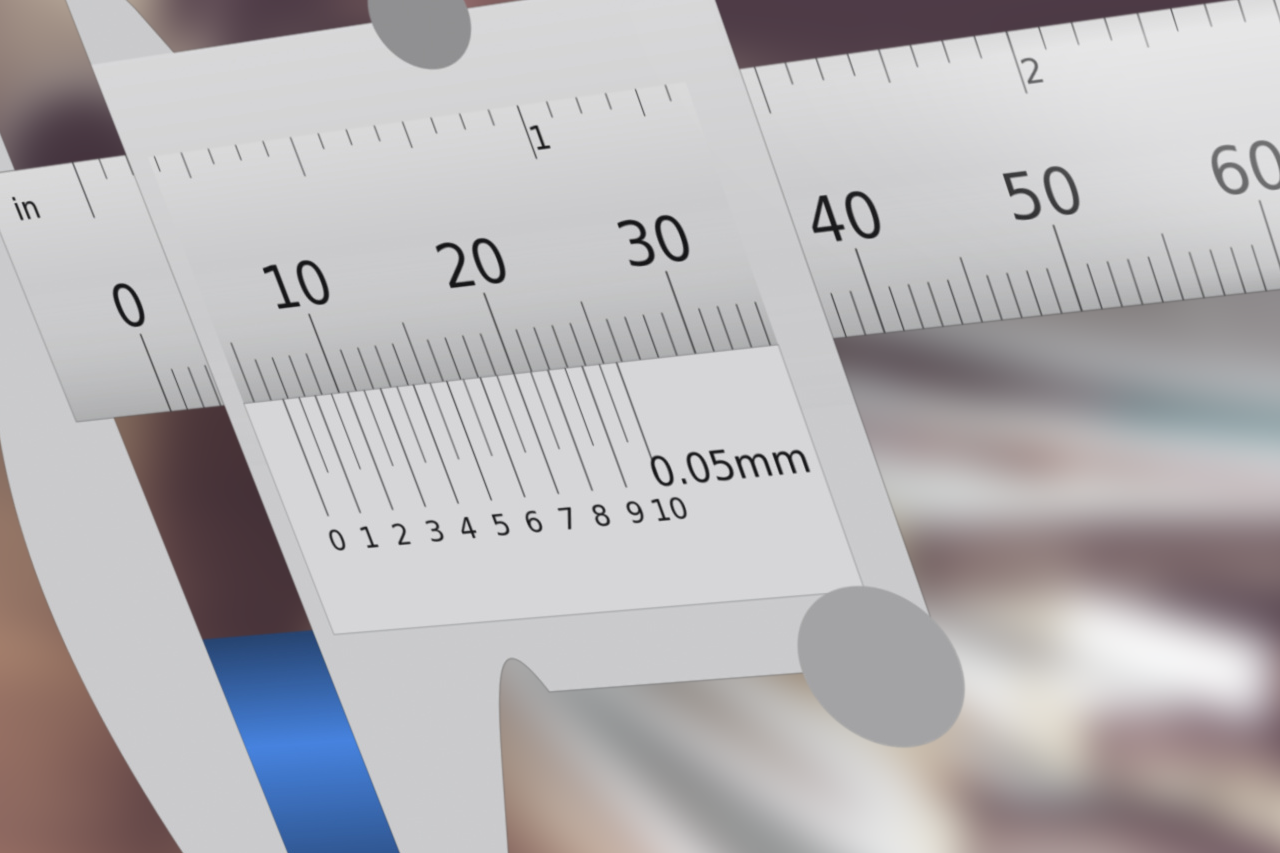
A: 6.7 mm
